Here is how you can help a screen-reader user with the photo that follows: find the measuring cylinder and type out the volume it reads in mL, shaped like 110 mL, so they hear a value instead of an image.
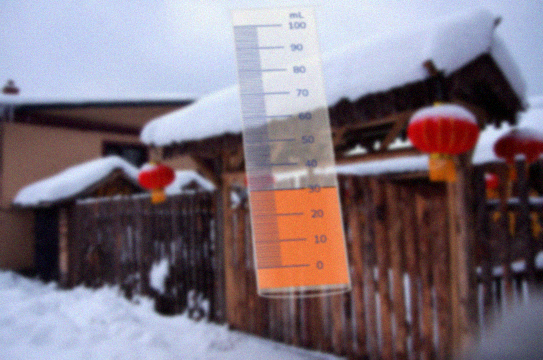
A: 30 mL
